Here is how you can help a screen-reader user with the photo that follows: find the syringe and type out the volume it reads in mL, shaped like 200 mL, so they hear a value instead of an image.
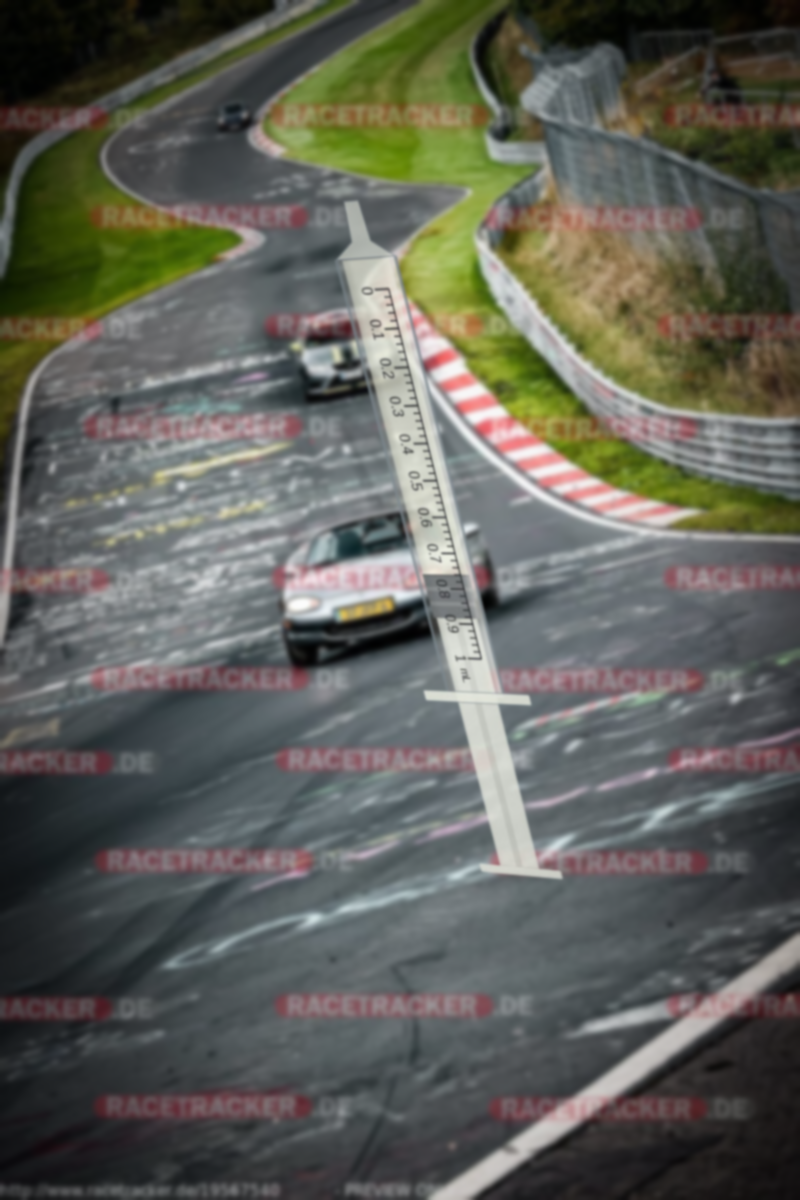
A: 0.76 mL
